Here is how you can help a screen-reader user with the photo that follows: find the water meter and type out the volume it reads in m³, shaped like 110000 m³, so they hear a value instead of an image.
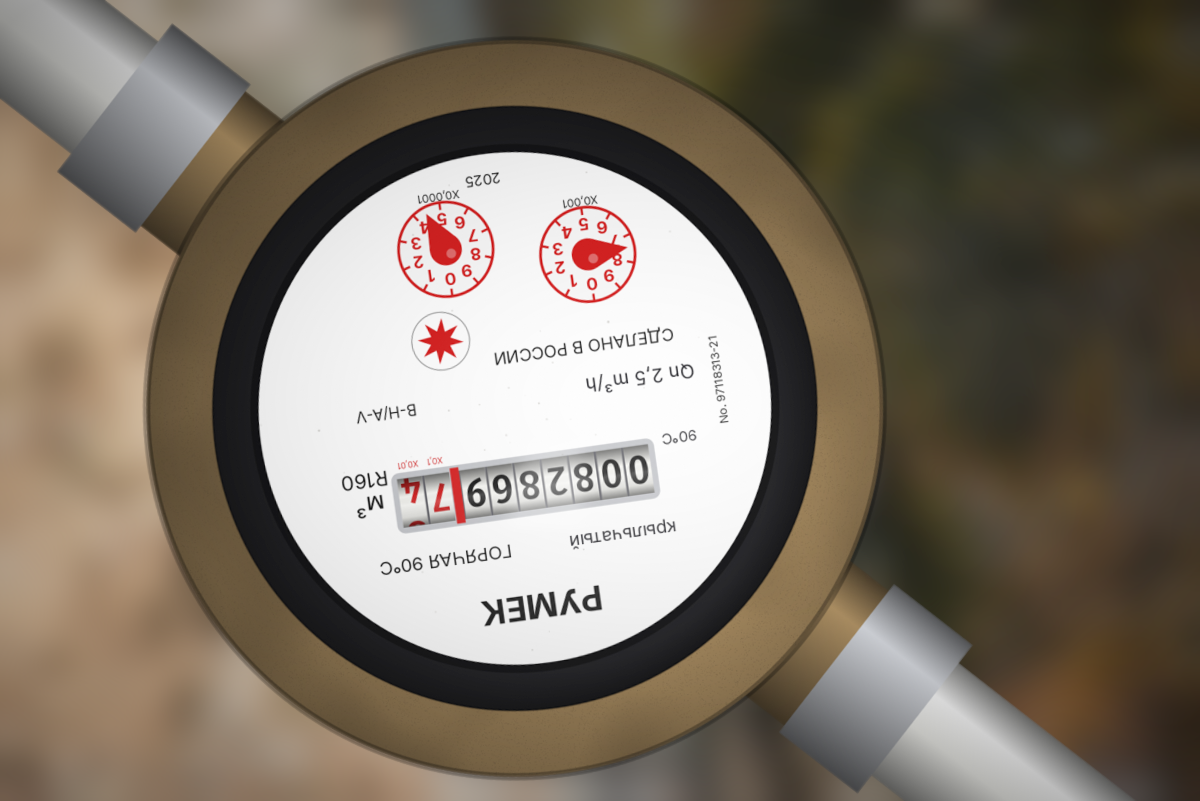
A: 82869.7374 m³
